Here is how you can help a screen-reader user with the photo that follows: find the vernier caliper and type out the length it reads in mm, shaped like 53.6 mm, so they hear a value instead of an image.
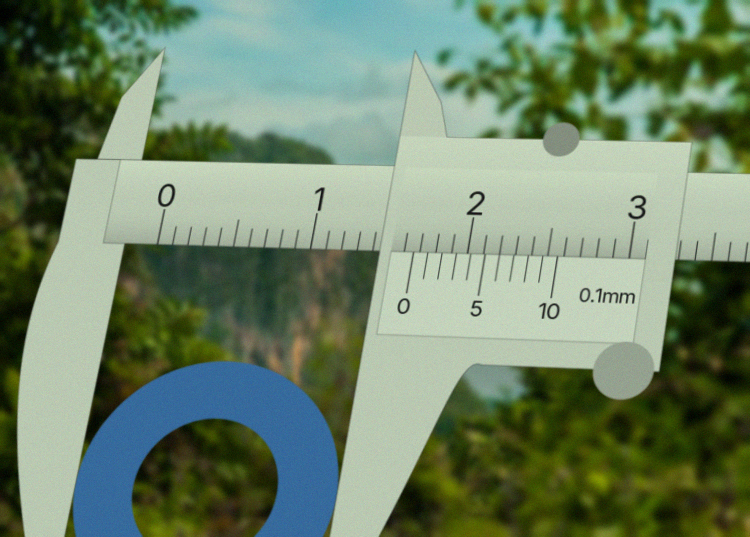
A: 16.6 mm
